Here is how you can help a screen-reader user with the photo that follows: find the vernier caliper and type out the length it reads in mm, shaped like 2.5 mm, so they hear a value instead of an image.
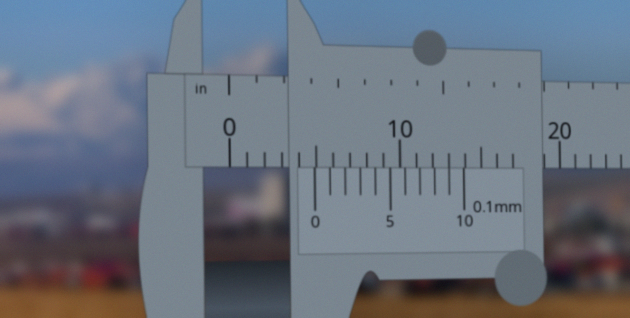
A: 4.9 mm
